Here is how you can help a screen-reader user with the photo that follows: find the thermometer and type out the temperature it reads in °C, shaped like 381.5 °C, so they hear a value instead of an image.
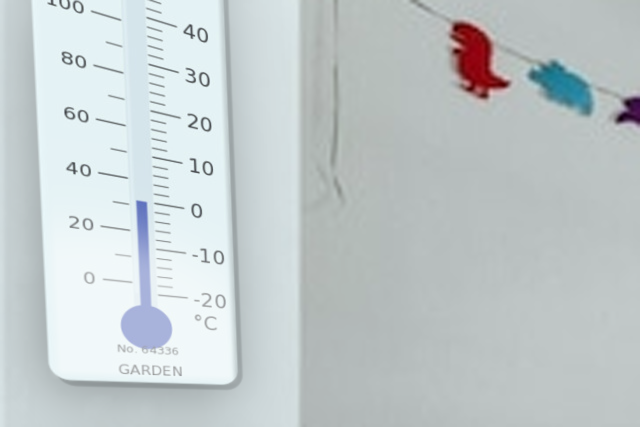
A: 0 °C
